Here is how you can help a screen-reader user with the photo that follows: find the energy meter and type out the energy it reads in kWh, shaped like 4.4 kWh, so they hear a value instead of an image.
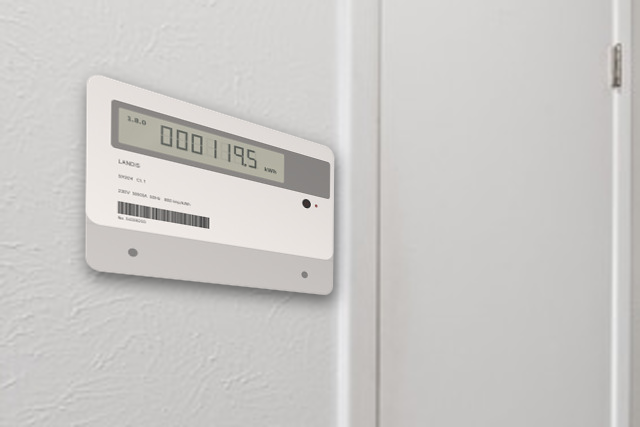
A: 119.5 kWh
